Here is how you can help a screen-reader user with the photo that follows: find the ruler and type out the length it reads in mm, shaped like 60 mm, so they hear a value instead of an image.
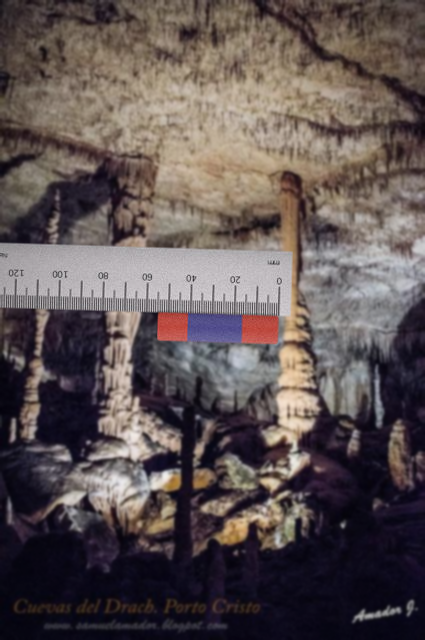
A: 55 mm
